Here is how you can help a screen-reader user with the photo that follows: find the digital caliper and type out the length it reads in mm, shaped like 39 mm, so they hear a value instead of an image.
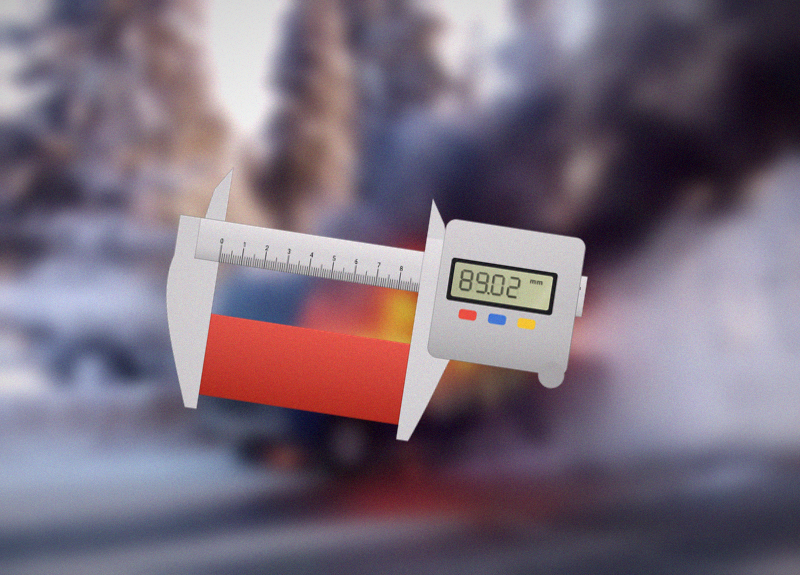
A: 89.02 mm
